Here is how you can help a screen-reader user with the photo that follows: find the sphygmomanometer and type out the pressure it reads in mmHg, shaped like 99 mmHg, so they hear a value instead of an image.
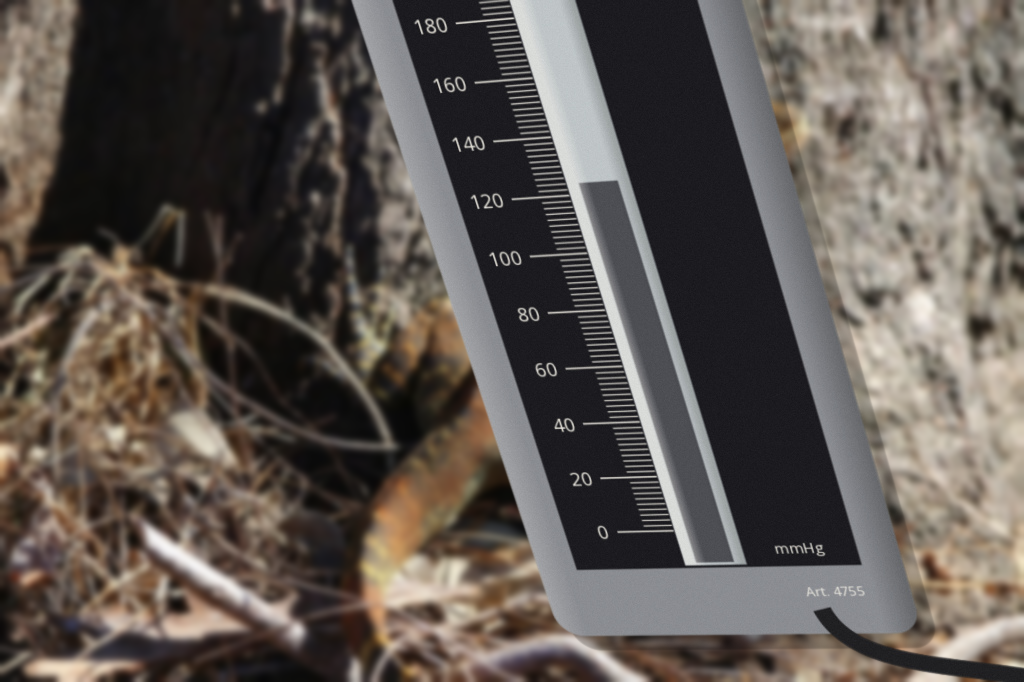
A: 124 mmHg
